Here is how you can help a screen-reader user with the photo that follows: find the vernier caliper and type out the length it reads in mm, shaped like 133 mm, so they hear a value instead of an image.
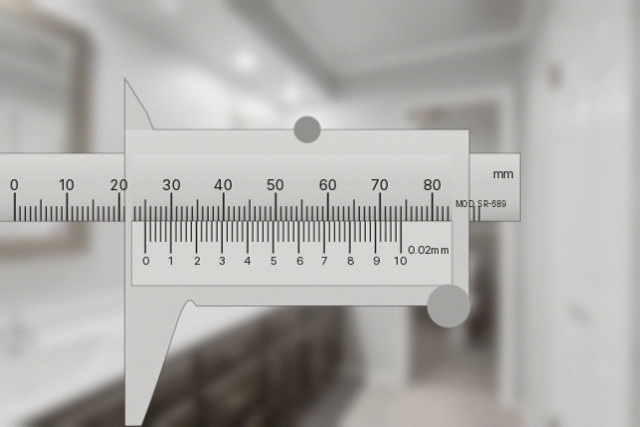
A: 25.0 mm
